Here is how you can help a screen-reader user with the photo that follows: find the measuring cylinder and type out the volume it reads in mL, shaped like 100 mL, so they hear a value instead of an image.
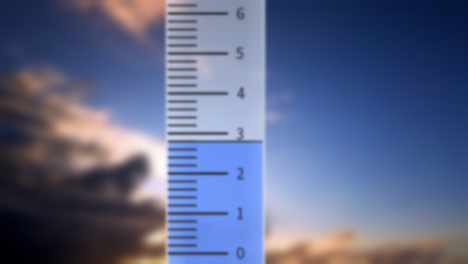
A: 2.8 mL
